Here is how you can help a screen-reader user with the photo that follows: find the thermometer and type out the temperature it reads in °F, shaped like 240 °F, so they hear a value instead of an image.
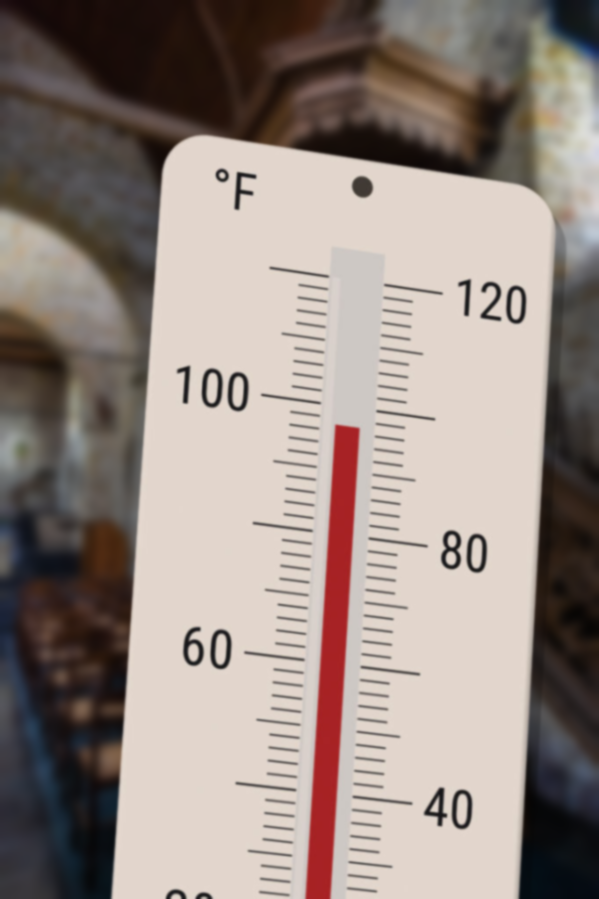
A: 97 °F
